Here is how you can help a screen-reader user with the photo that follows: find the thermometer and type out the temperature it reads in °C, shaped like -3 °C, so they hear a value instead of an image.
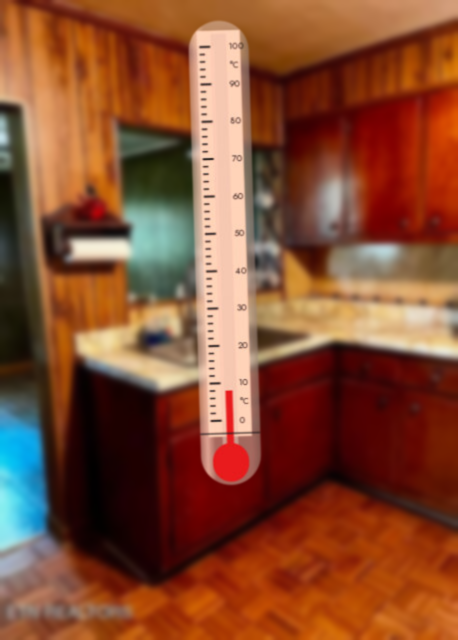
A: 8 °C
